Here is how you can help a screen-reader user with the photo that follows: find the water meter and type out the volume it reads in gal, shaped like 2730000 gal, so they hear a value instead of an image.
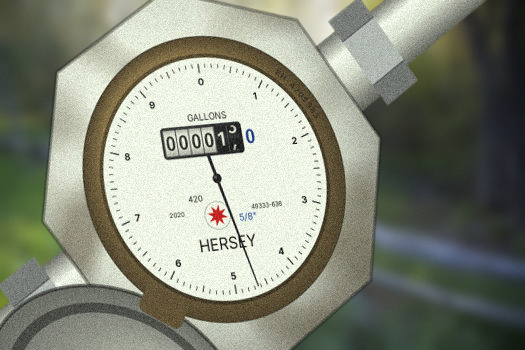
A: 134.6 gal
